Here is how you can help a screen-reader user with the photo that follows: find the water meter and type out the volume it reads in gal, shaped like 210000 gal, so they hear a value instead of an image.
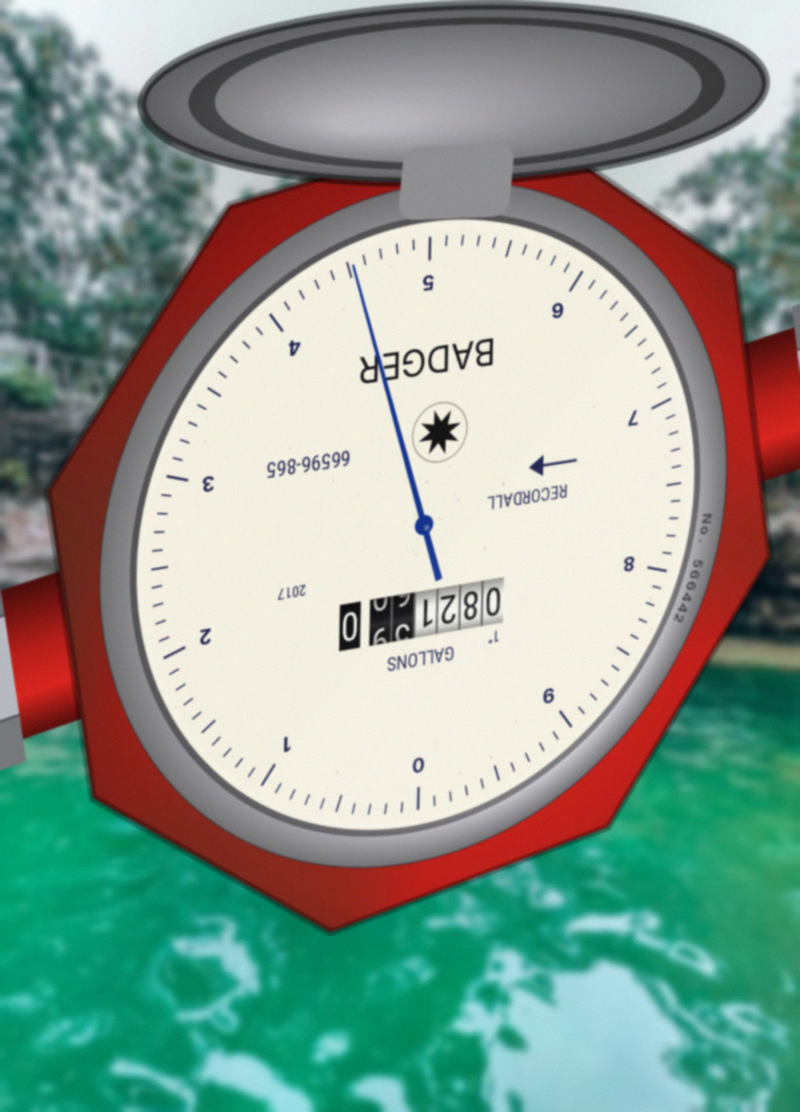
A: 821594.5 gal
